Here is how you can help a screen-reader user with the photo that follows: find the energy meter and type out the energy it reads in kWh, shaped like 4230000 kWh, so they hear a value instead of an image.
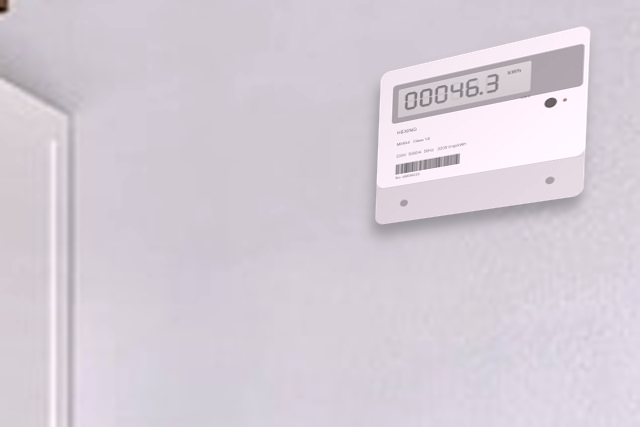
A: 46.3 kWh
